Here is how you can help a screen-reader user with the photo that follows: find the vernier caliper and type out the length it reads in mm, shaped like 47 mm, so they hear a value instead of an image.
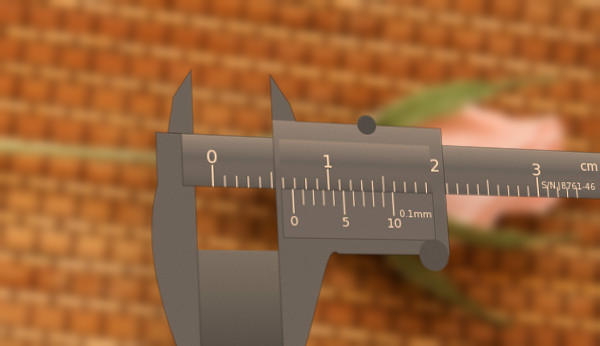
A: 6.8 mm
